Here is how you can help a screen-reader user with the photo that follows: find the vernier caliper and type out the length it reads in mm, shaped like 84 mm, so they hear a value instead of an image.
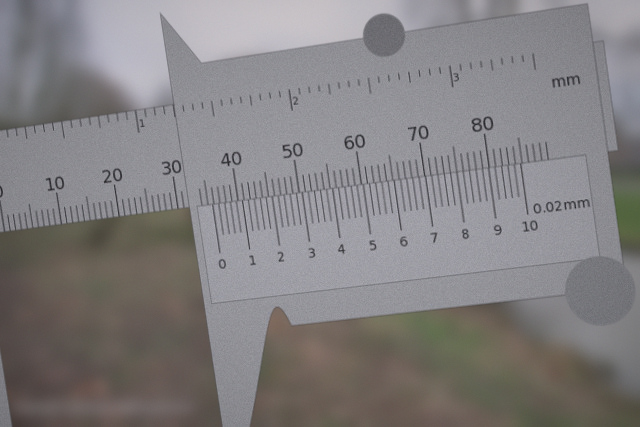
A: 35.8 mm
